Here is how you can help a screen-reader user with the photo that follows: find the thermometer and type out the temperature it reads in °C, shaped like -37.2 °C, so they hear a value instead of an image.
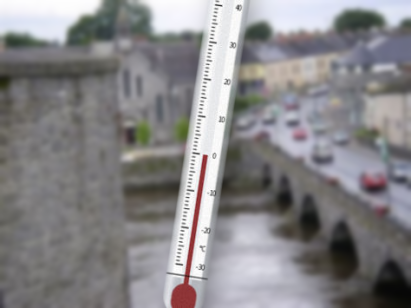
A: 0 °C
